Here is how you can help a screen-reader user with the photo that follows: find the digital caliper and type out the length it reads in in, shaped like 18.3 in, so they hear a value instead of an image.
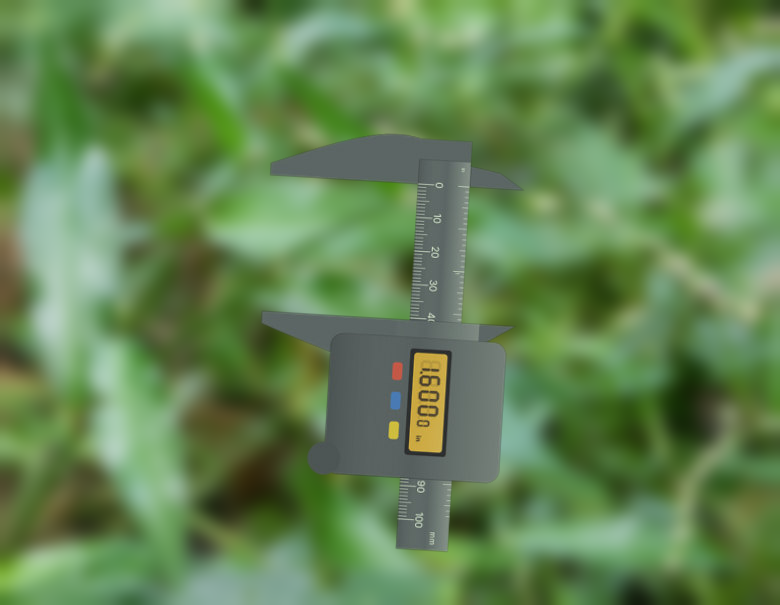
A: 1.6000 in
